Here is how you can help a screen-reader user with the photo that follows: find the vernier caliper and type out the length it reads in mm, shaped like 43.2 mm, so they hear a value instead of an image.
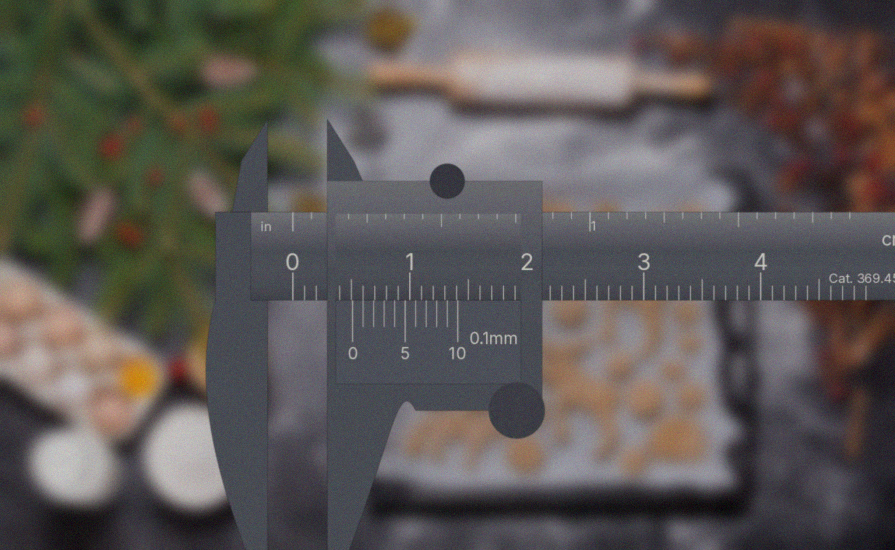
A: 5.1 mm
